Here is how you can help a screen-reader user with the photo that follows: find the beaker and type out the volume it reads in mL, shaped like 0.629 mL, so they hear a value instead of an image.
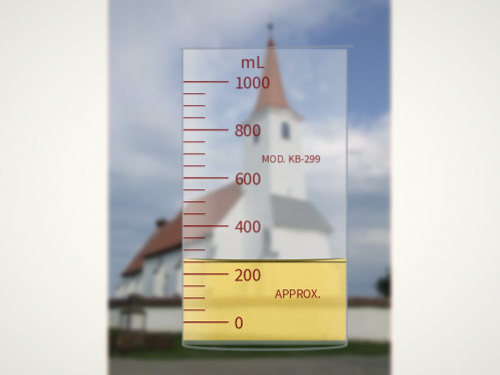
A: 250 mL
